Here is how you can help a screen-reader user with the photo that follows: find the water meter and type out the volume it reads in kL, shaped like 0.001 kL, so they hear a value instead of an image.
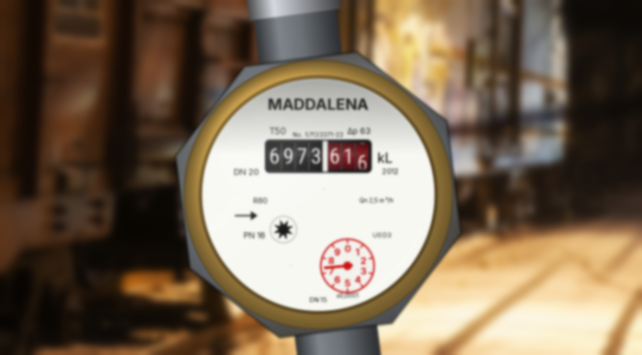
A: 6973.6157 kL
